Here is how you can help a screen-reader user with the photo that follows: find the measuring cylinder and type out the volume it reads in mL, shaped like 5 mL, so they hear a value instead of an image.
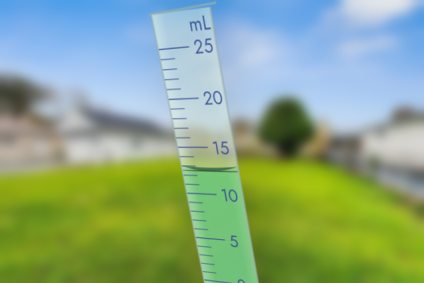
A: 12.5 mL
